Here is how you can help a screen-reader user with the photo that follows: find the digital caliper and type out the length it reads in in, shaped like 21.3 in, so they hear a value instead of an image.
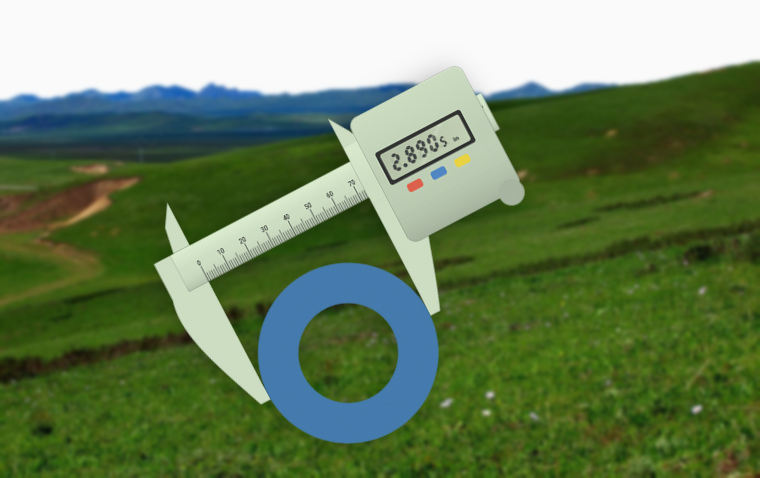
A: 2.8905 in
